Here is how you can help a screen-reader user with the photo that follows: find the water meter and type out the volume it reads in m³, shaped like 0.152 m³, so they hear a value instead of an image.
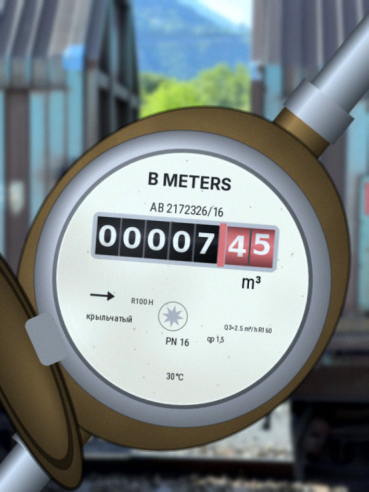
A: 7.45 m³
